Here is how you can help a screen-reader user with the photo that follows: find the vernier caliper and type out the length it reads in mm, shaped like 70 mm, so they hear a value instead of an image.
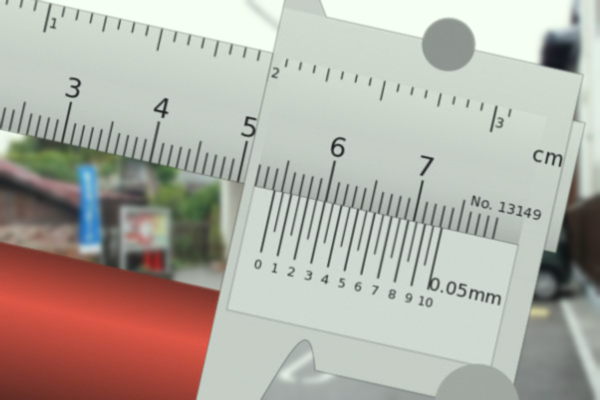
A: 54.2 mm
